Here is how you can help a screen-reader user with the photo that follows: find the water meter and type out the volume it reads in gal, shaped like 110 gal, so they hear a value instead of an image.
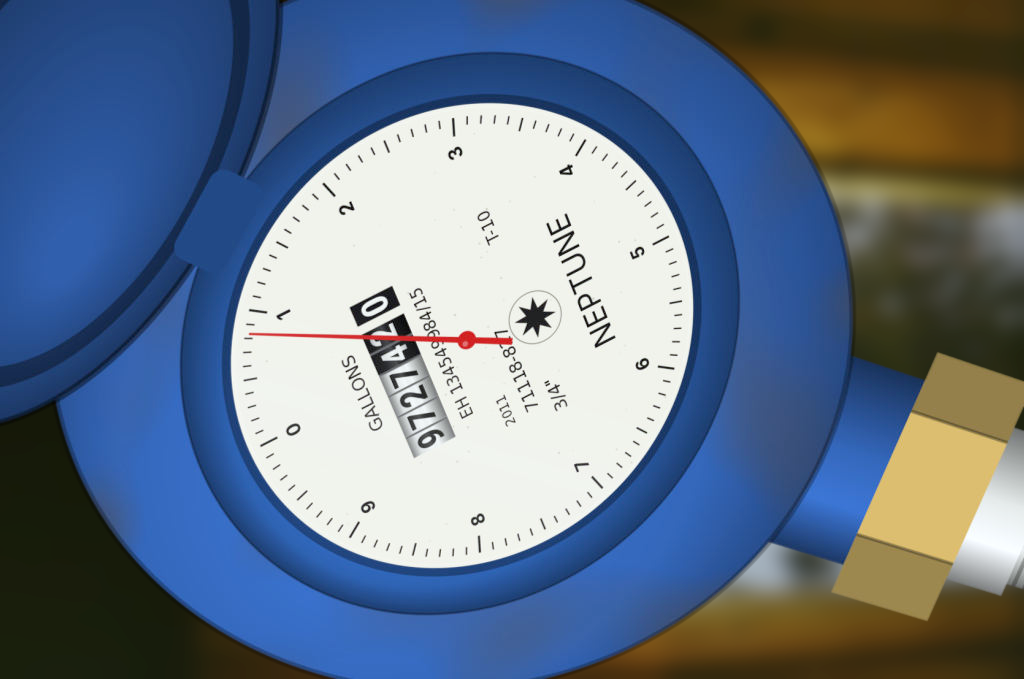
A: 9727420.8 gal
